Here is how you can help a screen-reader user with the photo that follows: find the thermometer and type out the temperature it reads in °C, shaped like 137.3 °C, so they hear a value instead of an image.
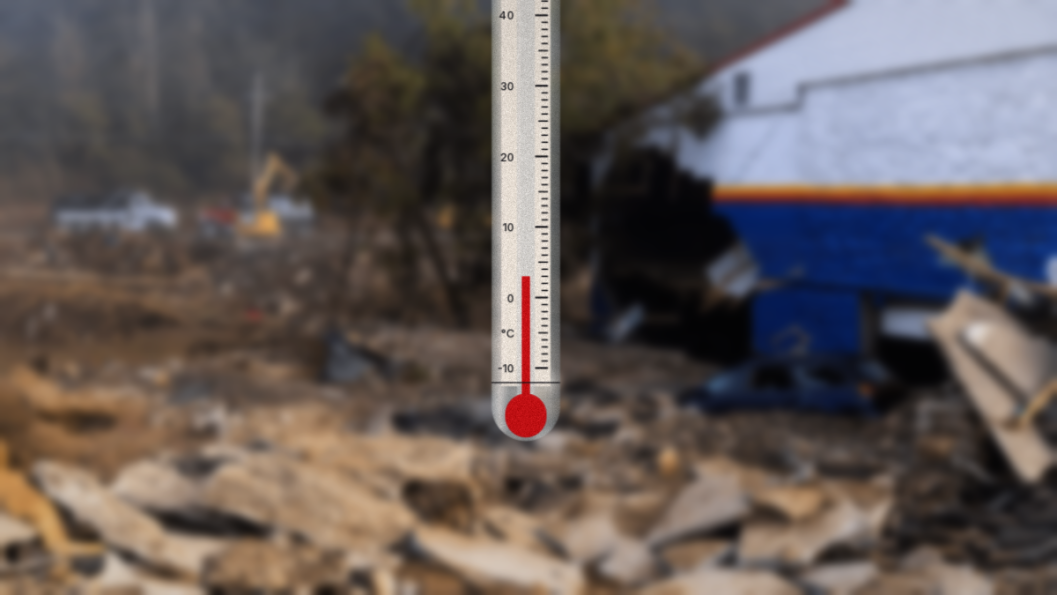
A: 3 °C
